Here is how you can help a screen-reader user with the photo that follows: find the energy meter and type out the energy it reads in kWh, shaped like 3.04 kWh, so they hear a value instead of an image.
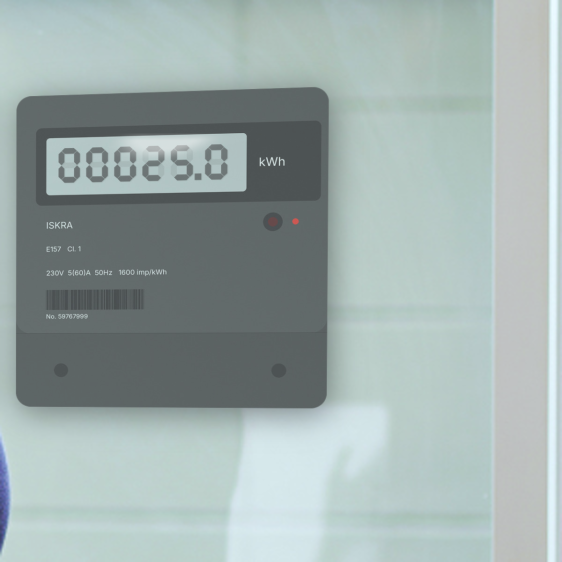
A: 25.0 kWh
